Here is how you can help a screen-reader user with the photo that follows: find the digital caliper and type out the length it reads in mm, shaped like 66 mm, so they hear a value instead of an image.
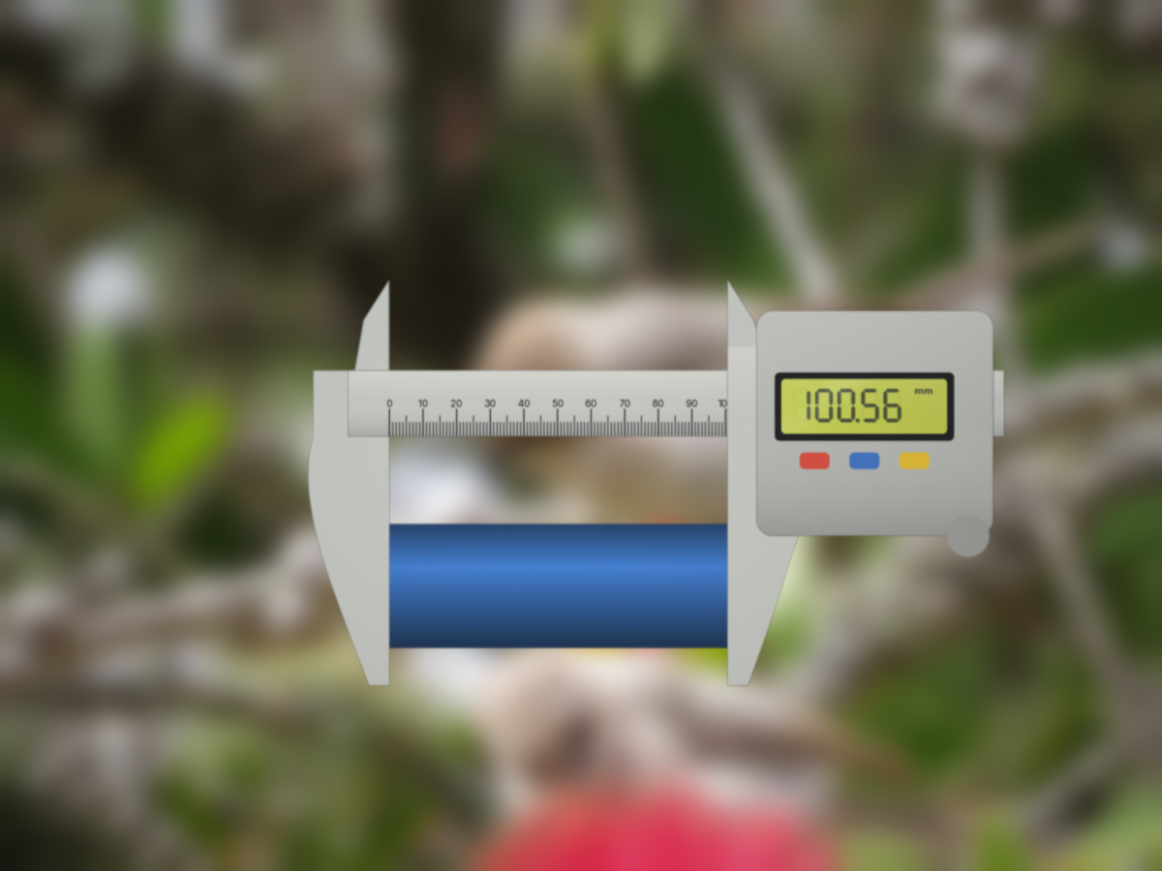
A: 100.56 mm
